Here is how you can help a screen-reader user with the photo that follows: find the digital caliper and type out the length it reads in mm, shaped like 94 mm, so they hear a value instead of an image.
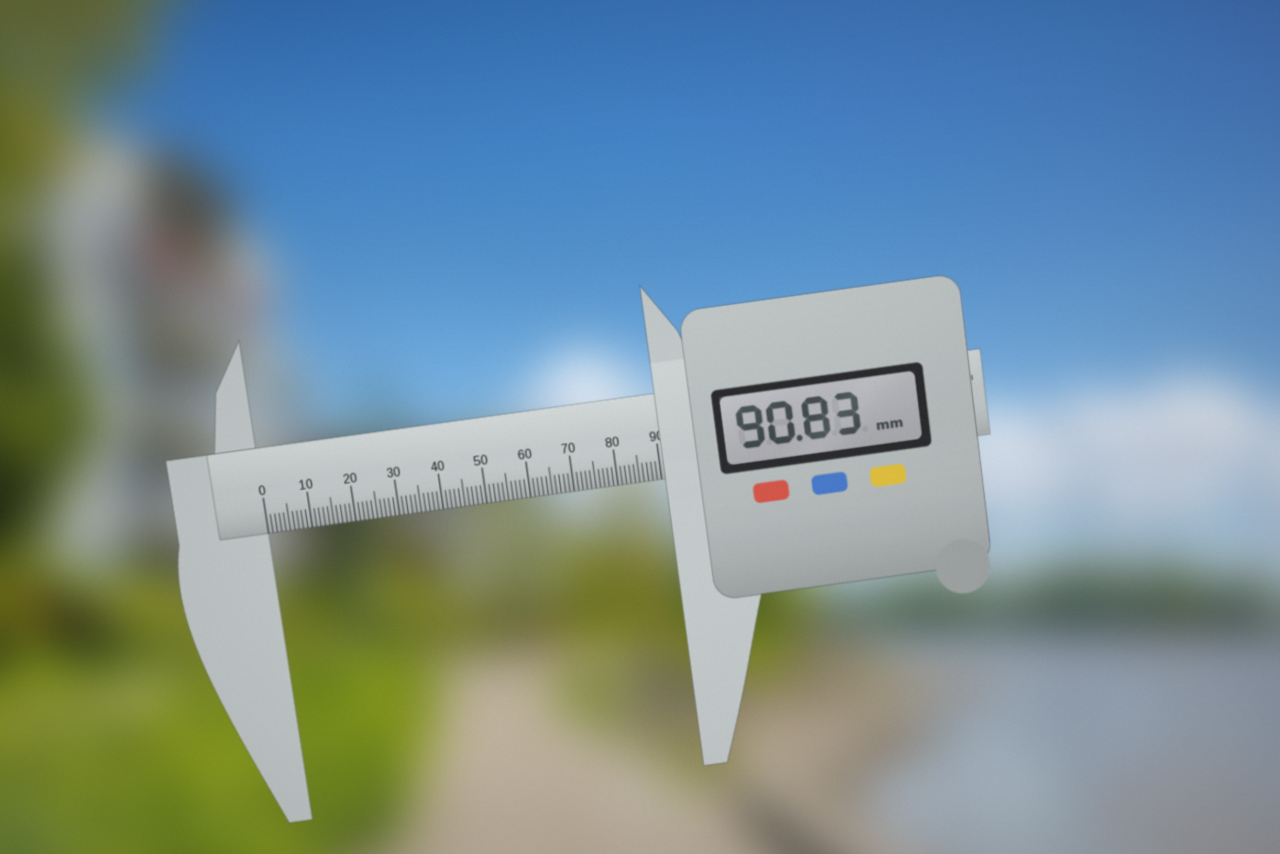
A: 90.83 mm
